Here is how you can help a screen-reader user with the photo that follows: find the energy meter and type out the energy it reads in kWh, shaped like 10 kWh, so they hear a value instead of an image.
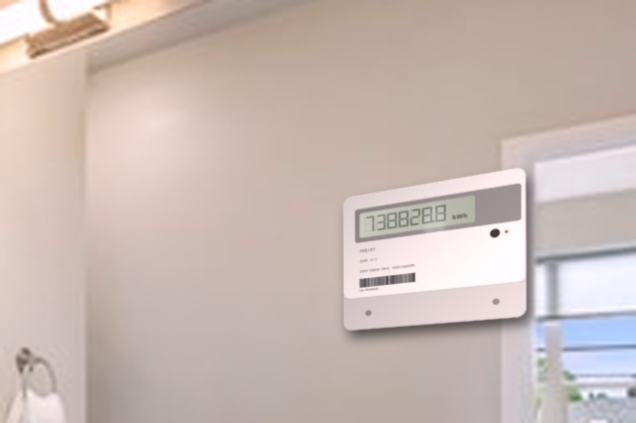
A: 738828.8 kWh
